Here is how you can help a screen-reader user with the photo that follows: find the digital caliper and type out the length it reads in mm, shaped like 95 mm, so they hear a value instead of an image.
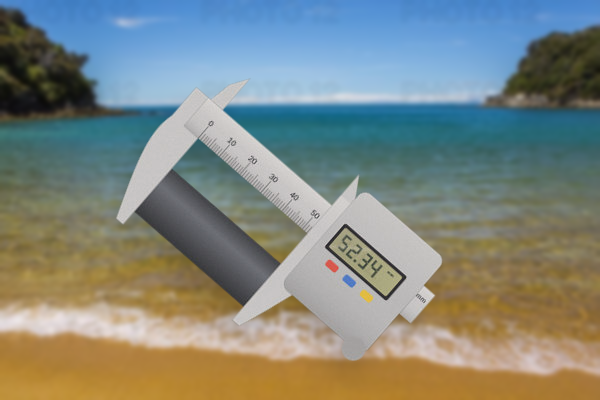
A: 52.34 mm
